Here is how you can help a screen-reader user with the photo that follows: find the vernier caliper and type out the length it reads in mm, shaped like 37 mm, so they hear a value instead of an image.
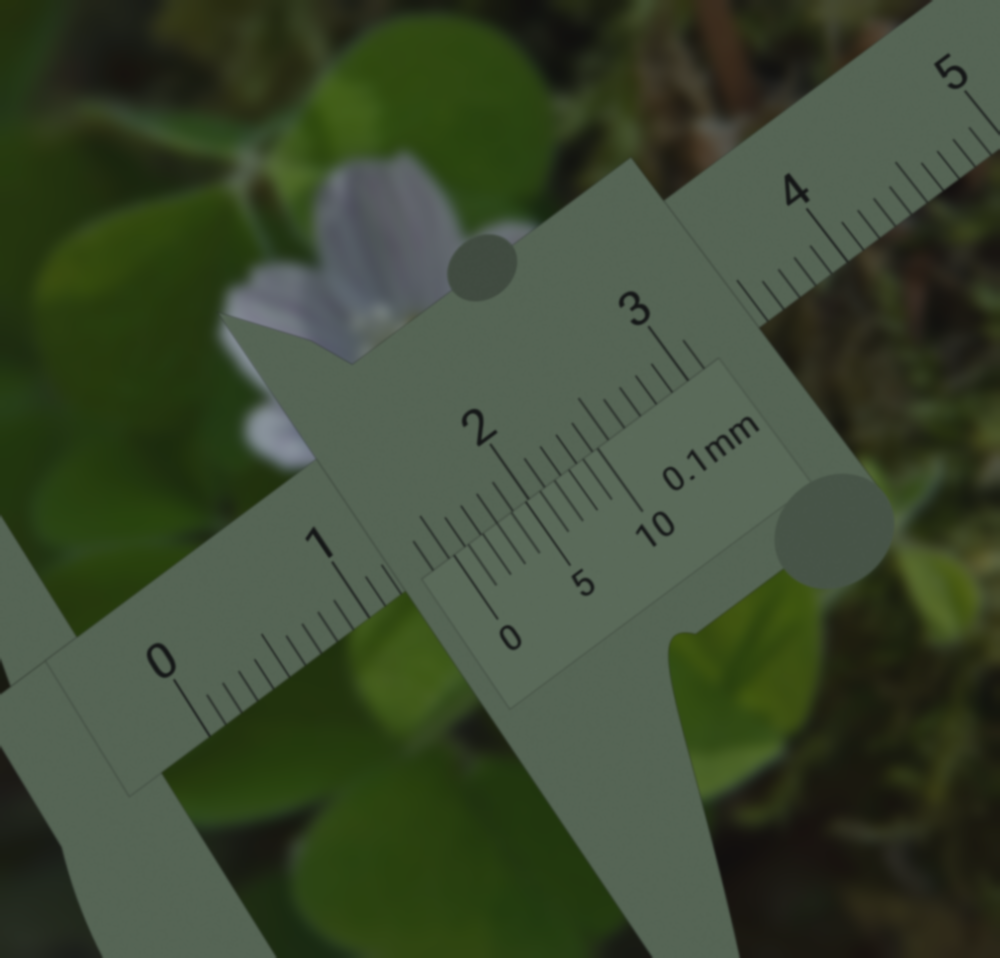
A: 15.3 mm
